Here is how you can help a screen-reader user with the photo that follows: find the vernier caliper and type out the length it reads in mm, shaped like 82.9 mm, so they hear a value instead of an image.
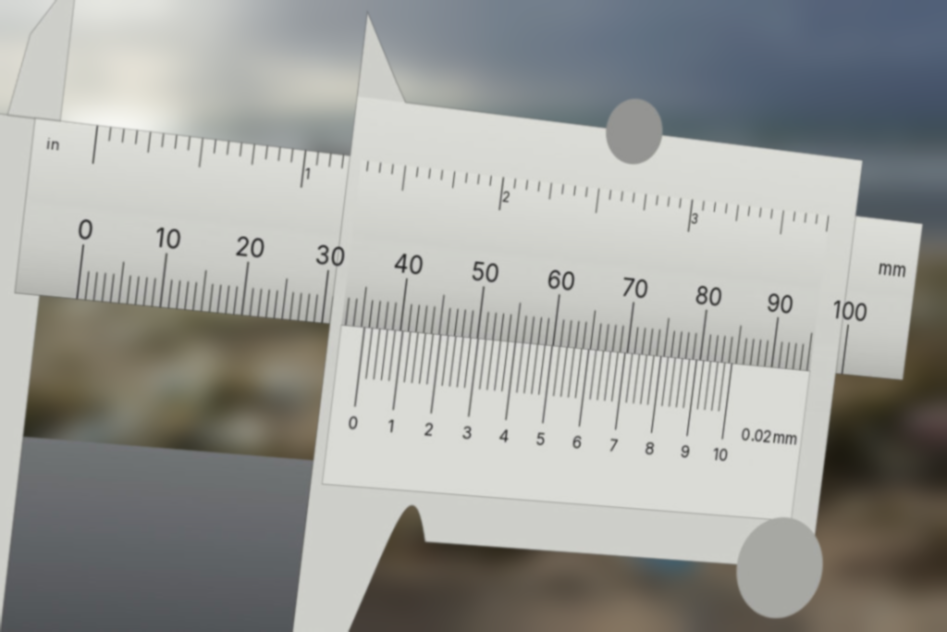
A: 35.4 mm
